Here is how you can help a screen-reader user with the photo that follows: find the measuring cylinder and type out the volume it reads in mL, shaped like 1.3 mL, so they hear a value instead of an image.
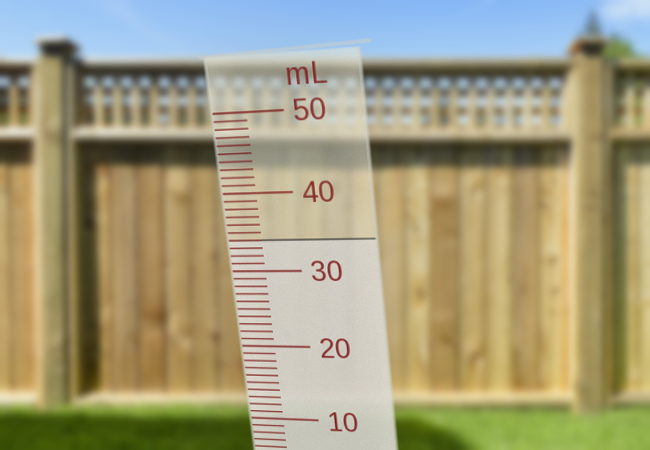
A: 34 mL
